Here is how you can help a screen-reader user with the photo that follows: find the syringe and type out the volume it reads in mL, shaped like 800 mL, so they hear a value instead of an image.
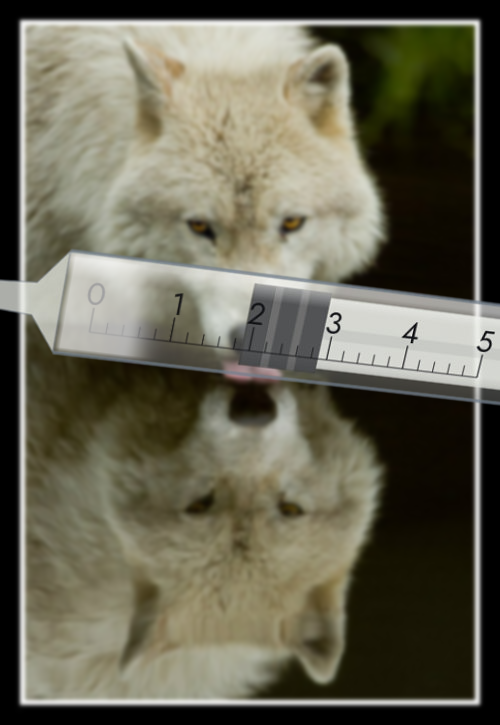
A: 1.9 mL
